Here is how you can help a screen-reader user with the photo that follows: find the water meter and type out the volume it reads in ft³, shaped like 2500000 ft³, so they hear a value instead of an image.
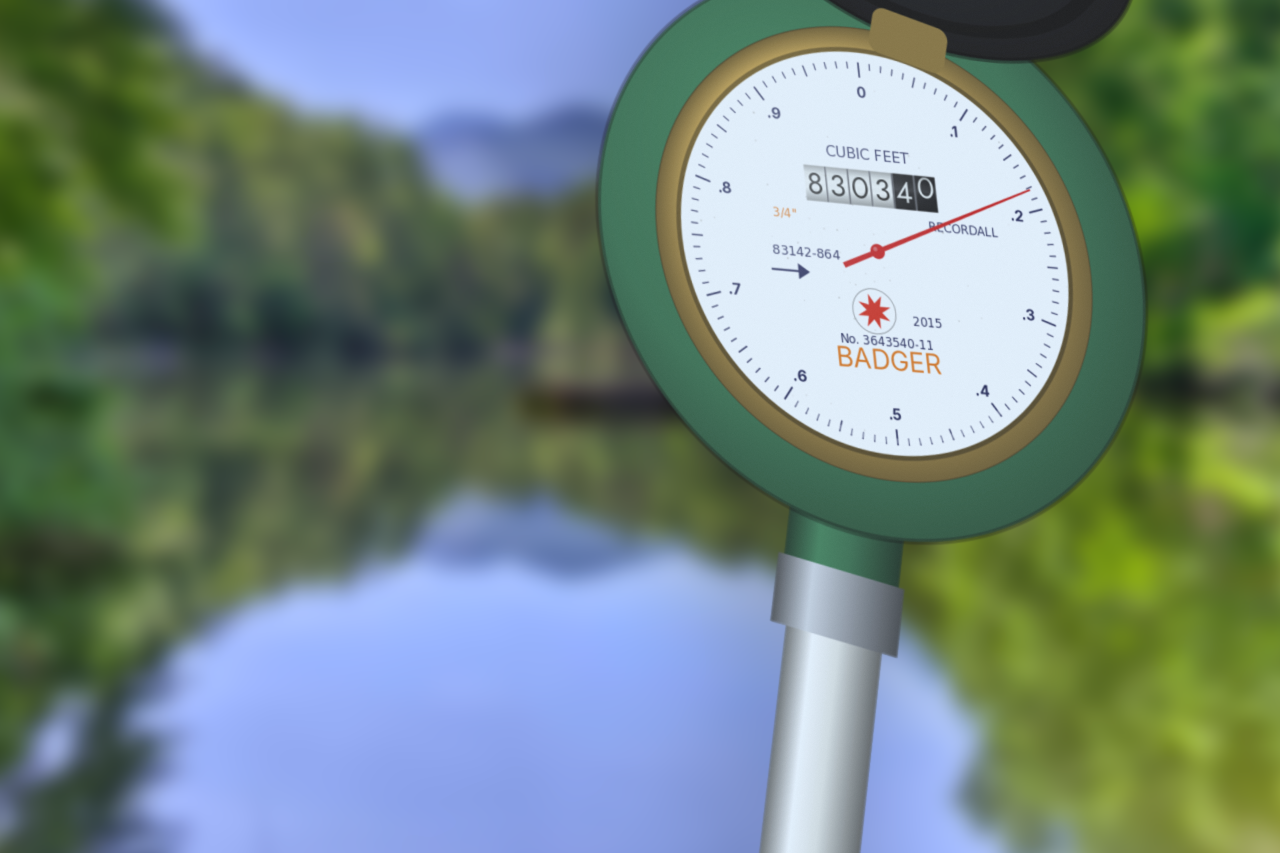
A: 830340.18 ft³
